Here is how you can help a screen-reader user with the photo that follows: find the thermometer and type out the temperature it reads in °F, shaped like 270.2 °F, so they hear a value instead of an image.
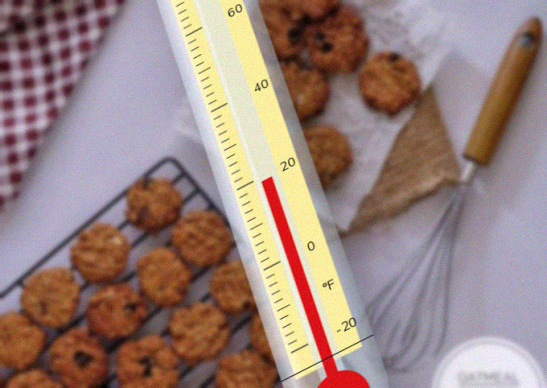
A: 19 °F
